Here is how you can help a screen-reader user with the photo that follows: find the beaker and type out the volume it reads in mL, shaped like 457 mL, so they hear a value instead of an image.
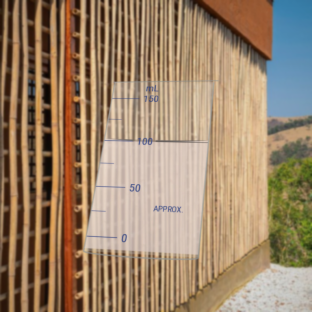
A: 100 mL
